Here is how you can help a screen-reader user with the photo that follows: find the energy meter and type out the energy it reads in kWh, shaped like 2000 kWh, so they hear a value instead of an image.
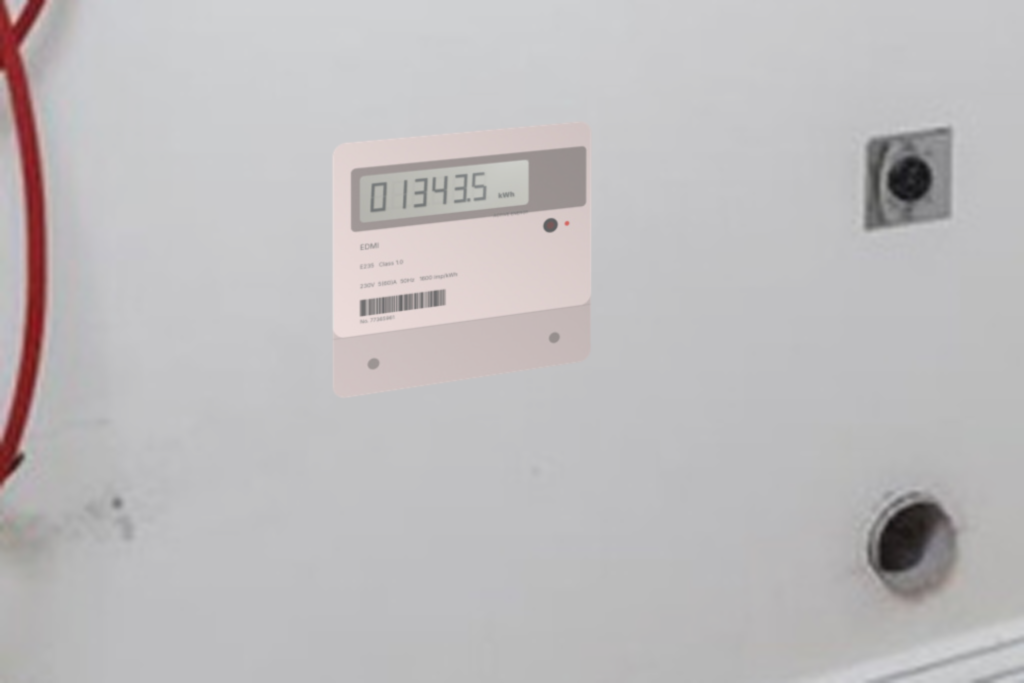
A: 1343.5 kWh
